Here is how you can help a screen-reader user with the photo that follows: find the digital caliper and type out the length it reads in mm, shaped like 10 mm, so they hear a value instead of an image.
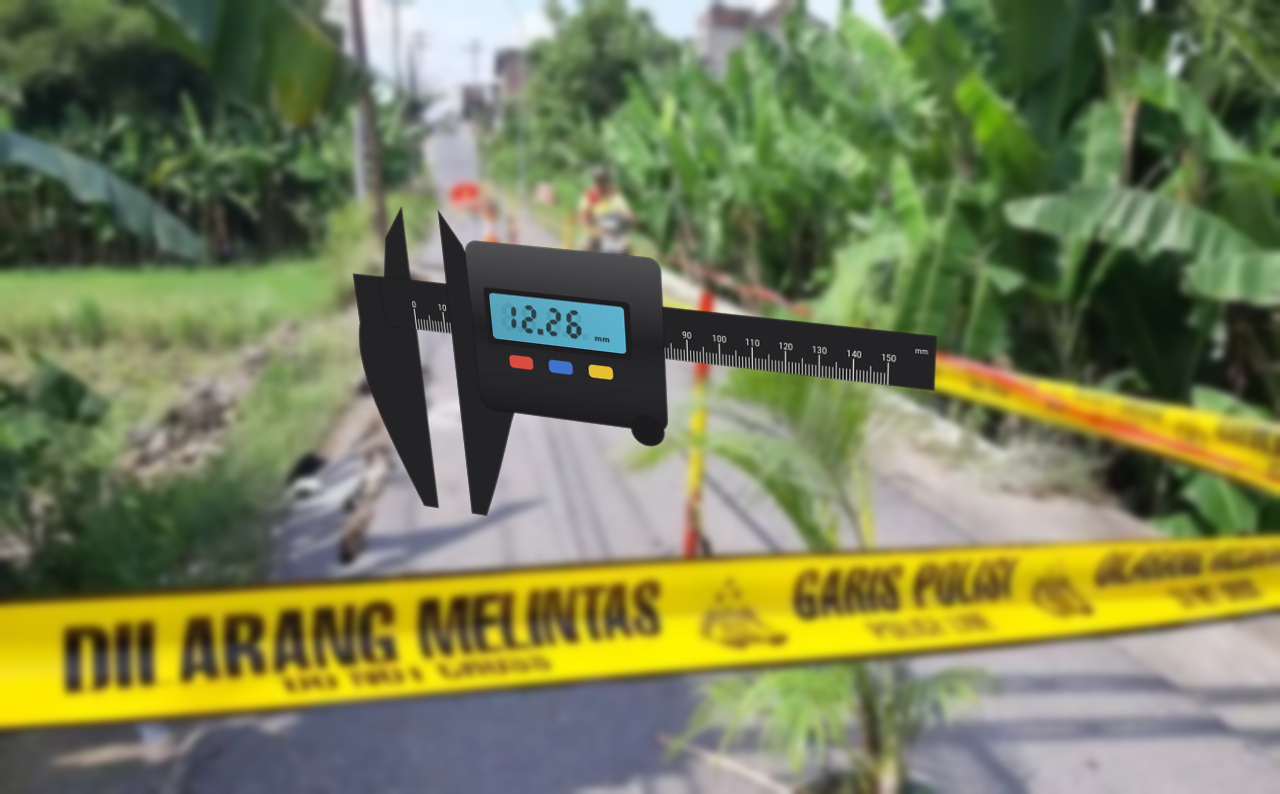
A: 12.26 mm
